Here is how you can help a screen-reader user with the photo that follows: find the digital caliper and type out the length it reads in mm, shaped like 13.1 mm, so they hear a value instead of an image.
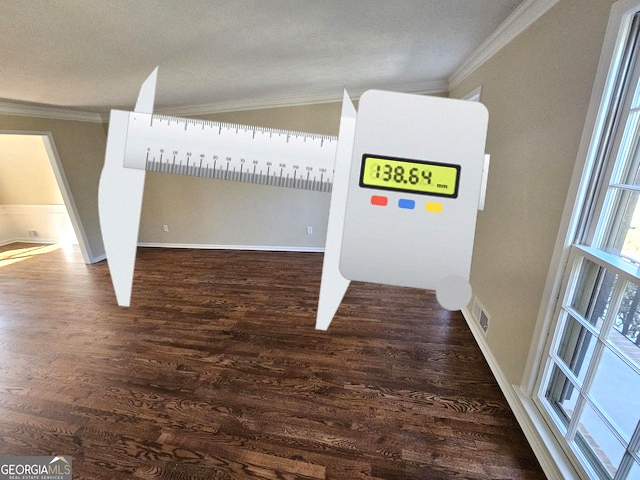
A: 138.64 mm
